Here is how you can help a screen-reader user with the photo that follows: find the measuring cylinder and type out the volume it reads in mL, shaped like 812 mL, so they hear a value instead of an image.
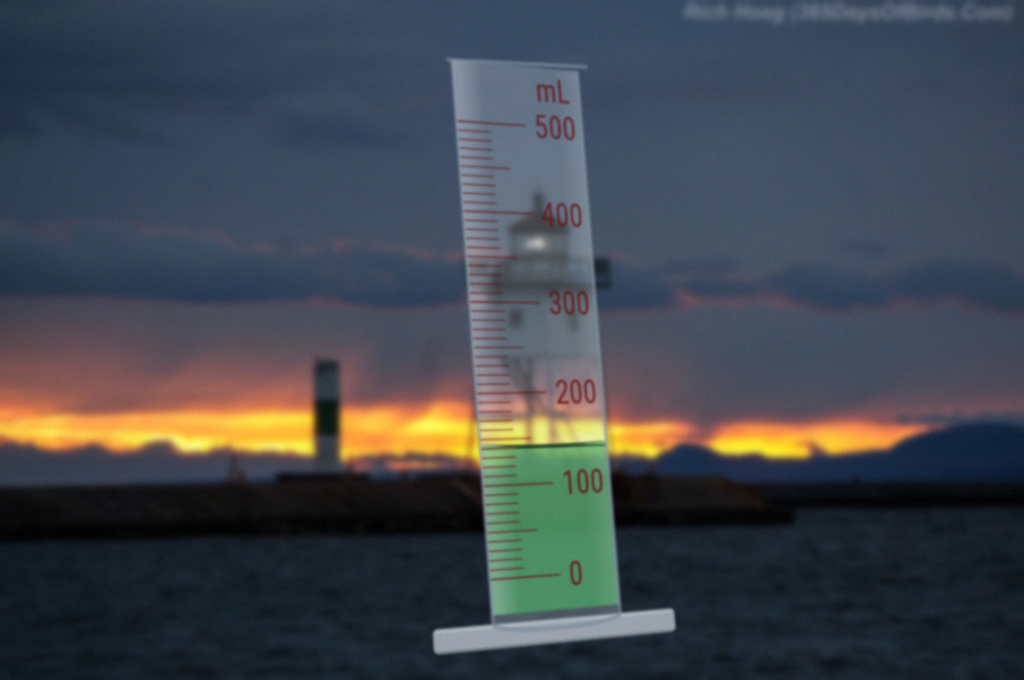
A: 140 mL
